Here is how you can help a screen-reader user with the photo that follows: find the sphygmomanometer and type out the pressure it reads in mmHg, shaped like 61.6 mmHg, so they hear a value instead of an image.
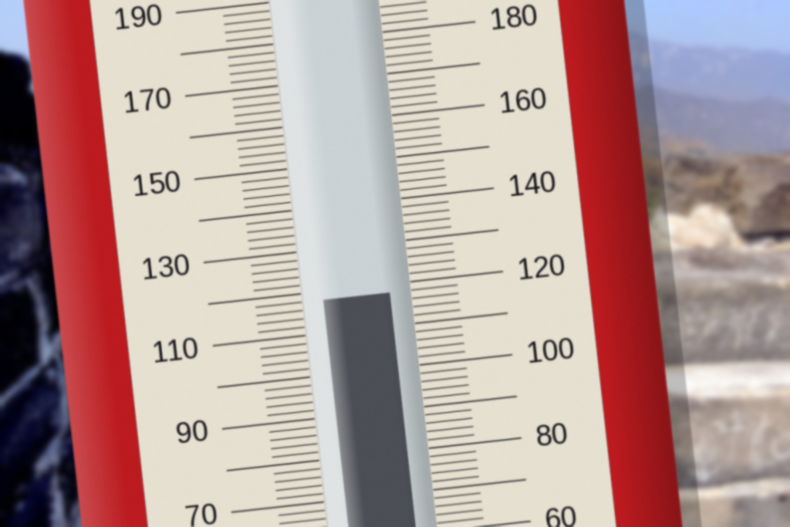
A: 118 mmHg
